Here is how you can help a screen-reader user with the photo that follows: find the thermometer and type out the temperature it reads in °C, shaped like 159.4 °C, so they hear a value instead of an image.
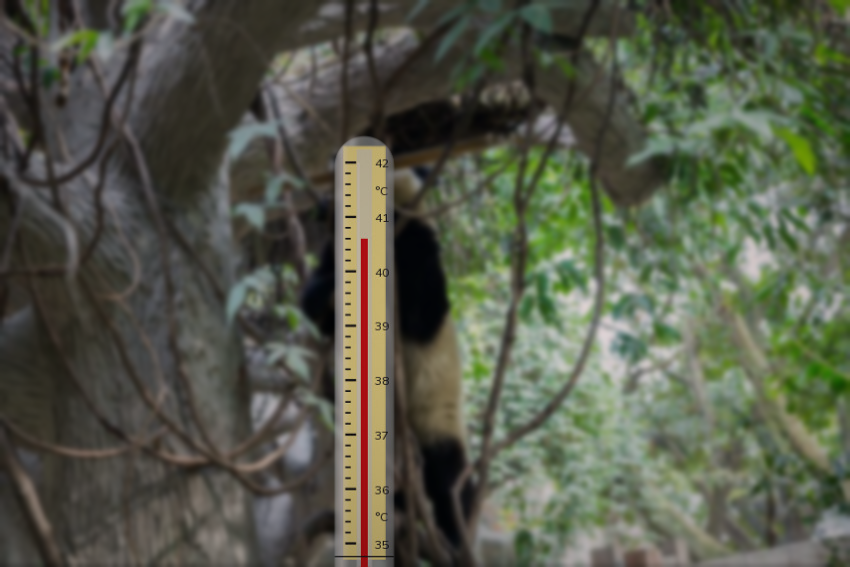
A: 40.6 °C
